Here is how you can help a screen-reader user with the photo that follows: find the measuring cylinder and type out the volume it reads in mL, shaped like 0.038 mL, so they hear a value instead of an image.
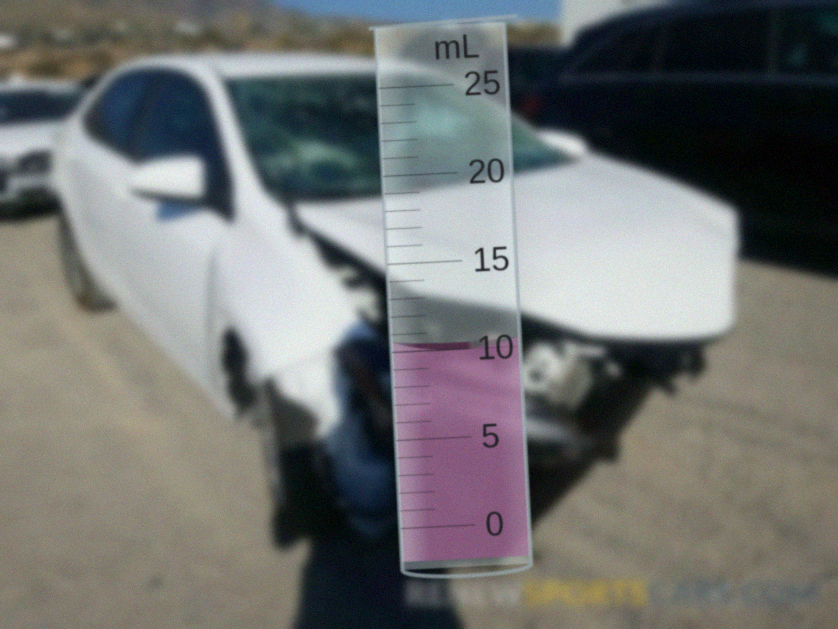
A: 10 mL
